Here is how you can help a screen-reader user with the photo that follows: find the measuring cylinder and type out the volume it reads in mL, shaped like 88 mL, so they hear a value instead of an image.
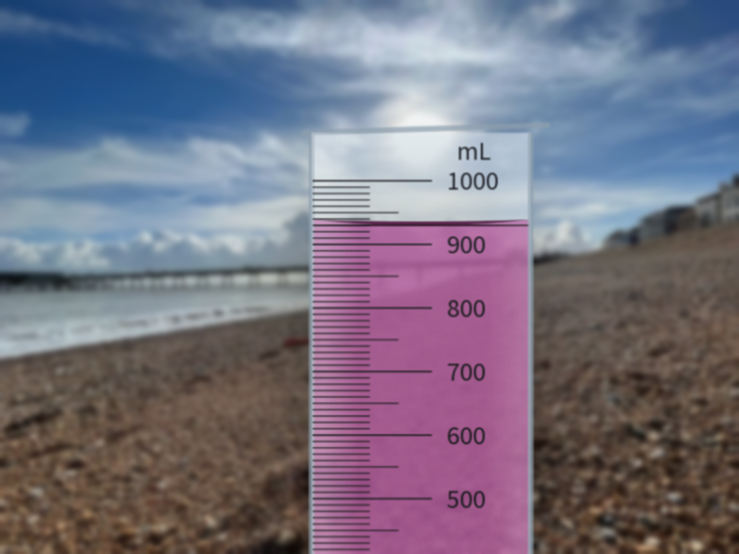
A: 930 mL
